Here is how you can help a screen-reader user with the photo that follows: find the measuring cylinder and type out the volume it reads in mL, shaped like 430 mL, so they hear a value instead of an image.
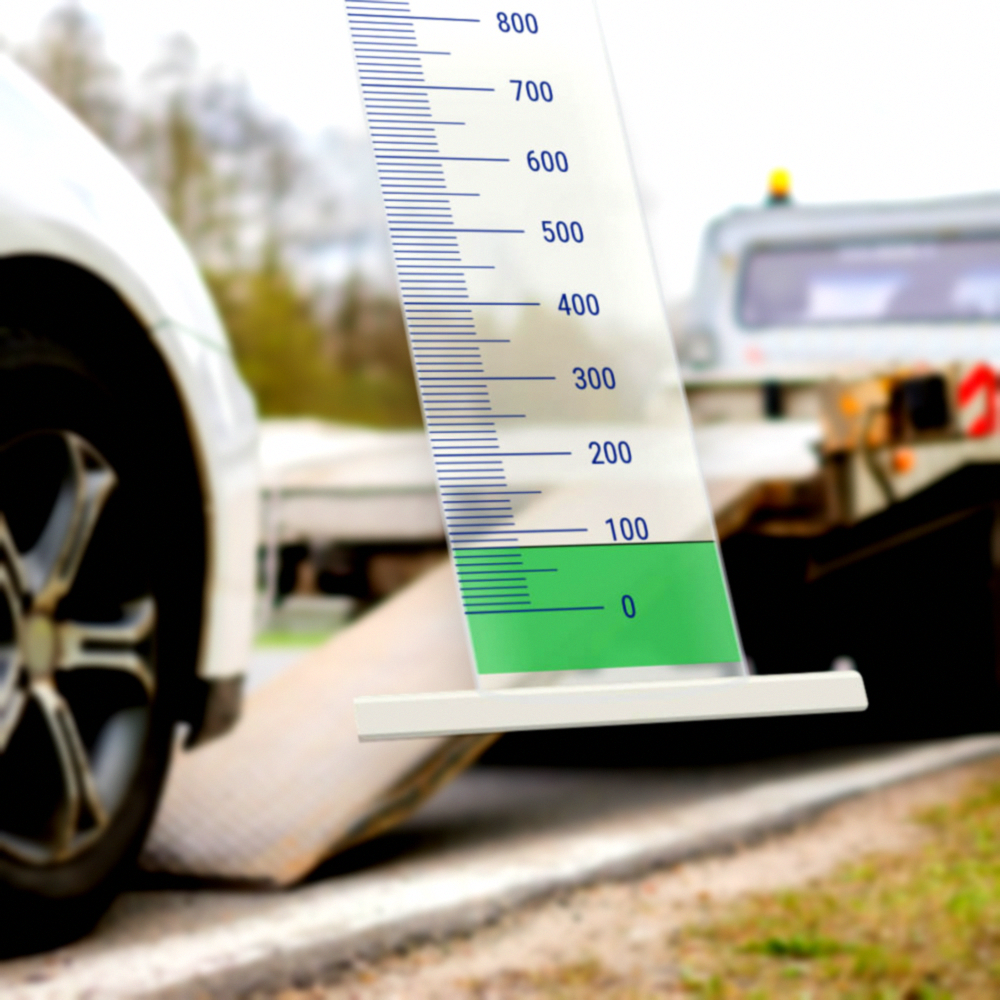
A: 80 mL
